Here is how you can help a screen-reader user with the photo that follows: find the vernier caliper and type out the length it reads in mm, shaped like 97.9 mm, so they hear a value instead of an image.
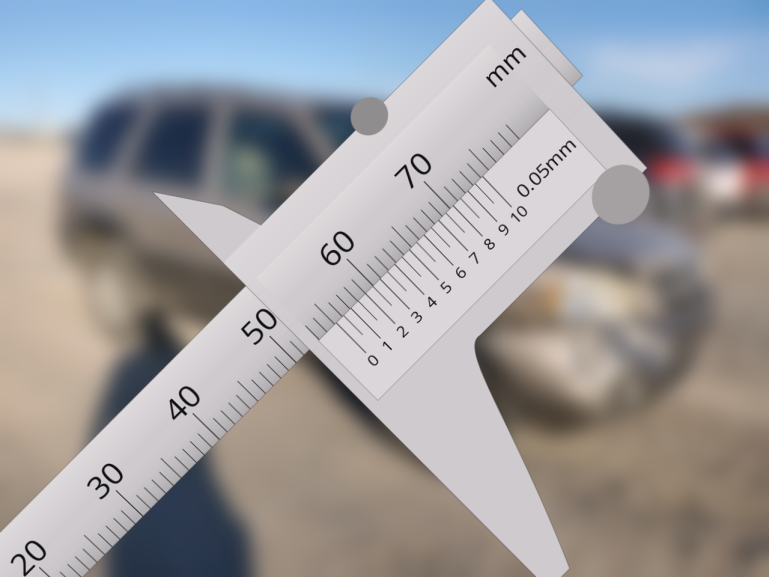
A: 55.2 mm
